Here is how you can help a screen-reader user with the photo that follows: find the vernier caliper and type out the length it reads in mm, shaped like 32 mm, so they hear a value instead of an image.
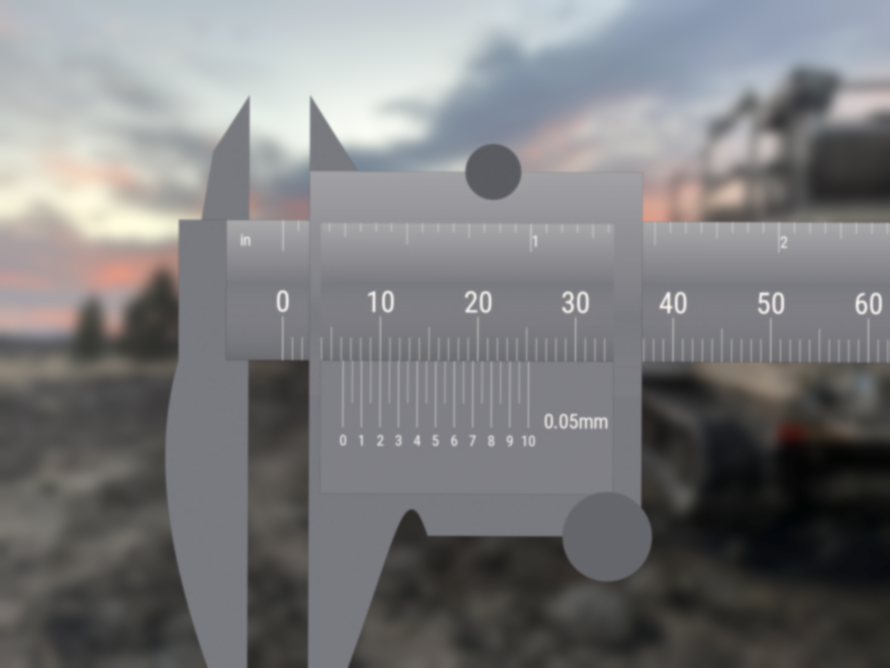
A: 6.2 mm
